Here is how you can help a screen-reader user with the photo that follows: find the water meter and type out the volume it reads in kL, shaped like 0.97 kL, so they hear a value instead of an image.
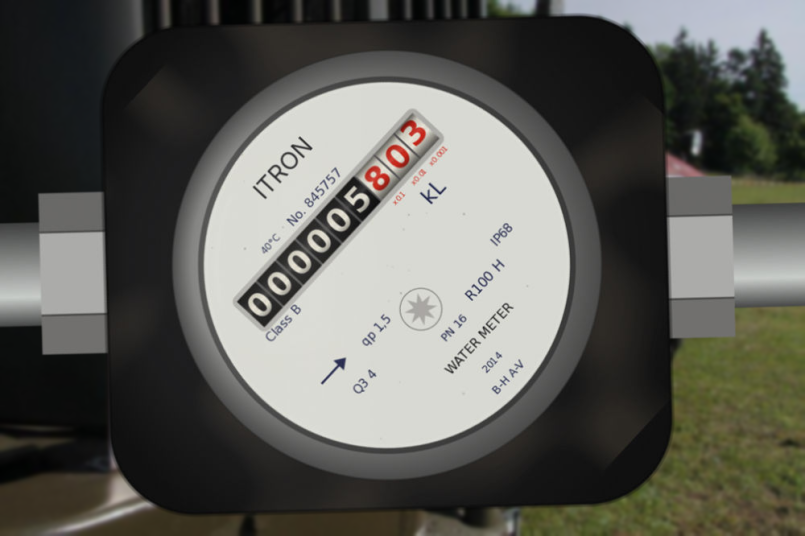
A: 5.803 kL
